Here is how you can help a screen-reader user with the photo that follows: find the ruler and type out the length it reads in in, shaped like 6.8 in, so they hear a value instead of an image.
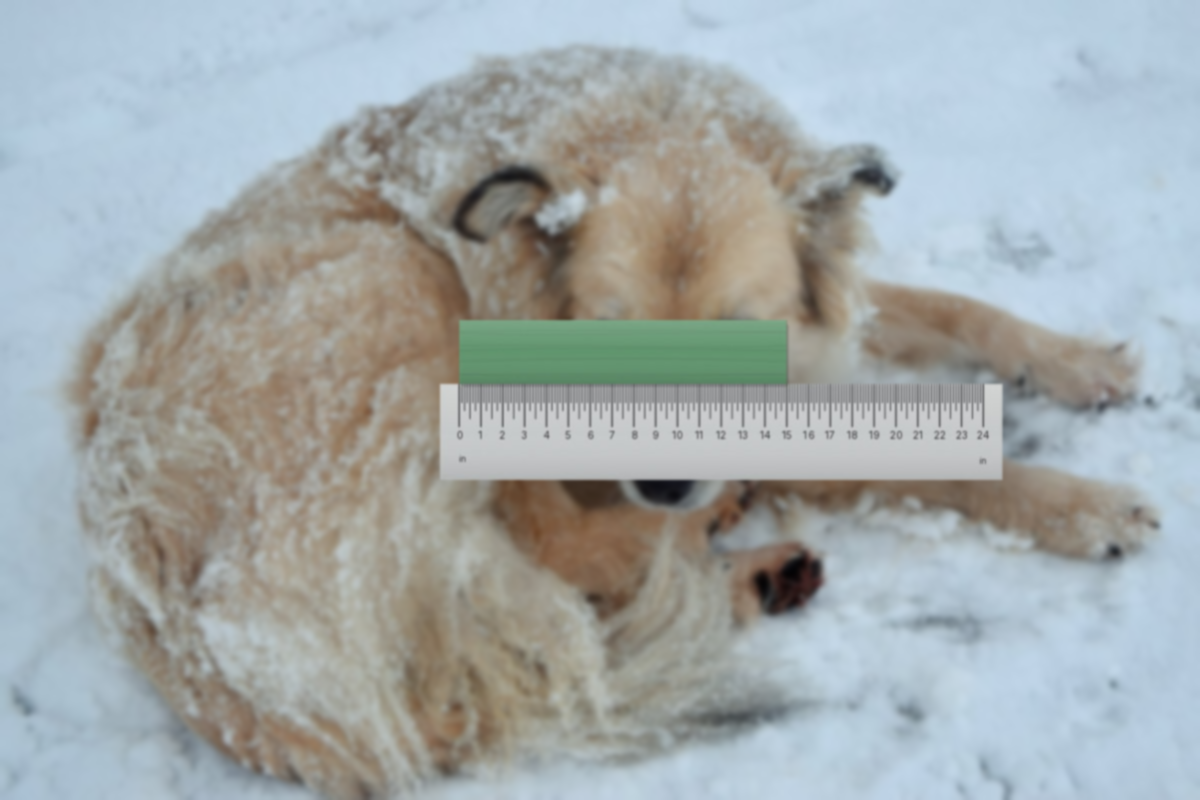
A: 15 in
